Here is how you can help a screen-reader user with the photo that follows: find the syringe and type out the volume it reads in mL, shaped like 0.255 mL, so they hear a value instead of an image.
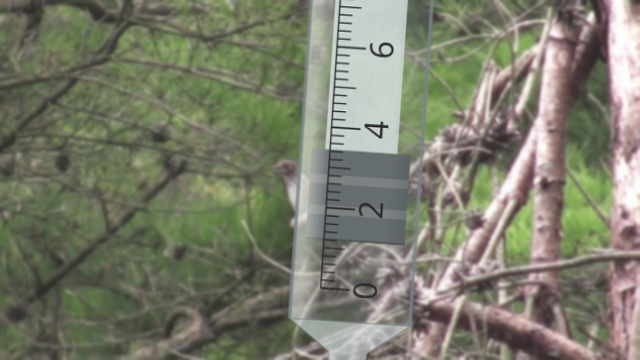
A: 1.2 mL
